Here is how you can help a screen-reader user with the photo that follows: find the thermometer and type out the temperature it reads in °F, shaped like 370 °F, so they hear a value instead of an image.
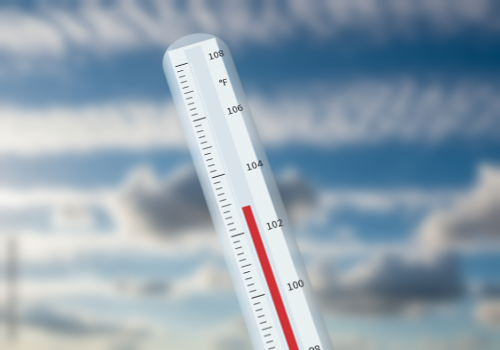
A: 102.8 °F
